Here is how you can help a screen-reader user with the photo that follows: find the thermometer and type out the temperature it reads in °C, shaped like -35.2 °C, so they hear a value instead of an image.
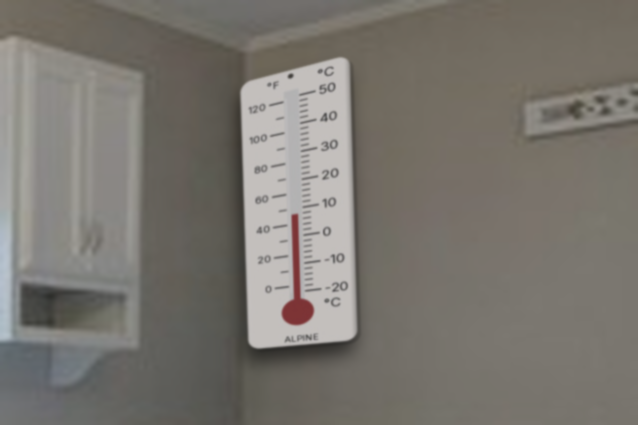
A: 8 °C
